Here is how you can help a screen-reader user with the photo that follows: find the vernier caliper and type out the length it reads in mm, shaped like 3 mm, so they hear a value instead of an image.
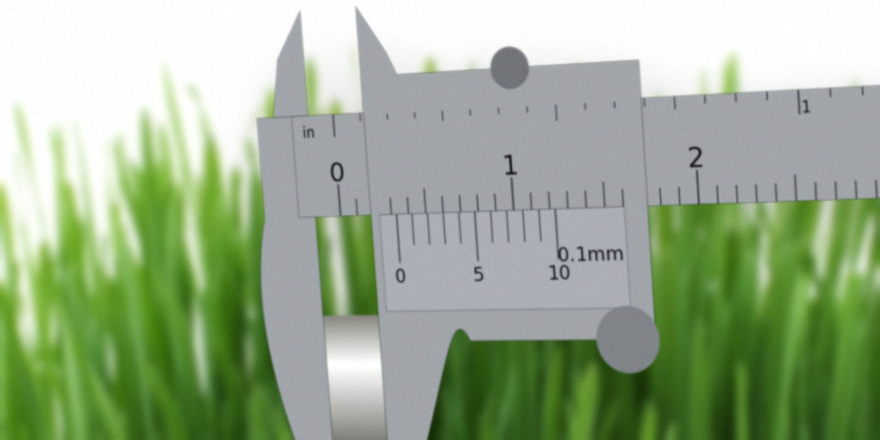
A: 3.3 mm
